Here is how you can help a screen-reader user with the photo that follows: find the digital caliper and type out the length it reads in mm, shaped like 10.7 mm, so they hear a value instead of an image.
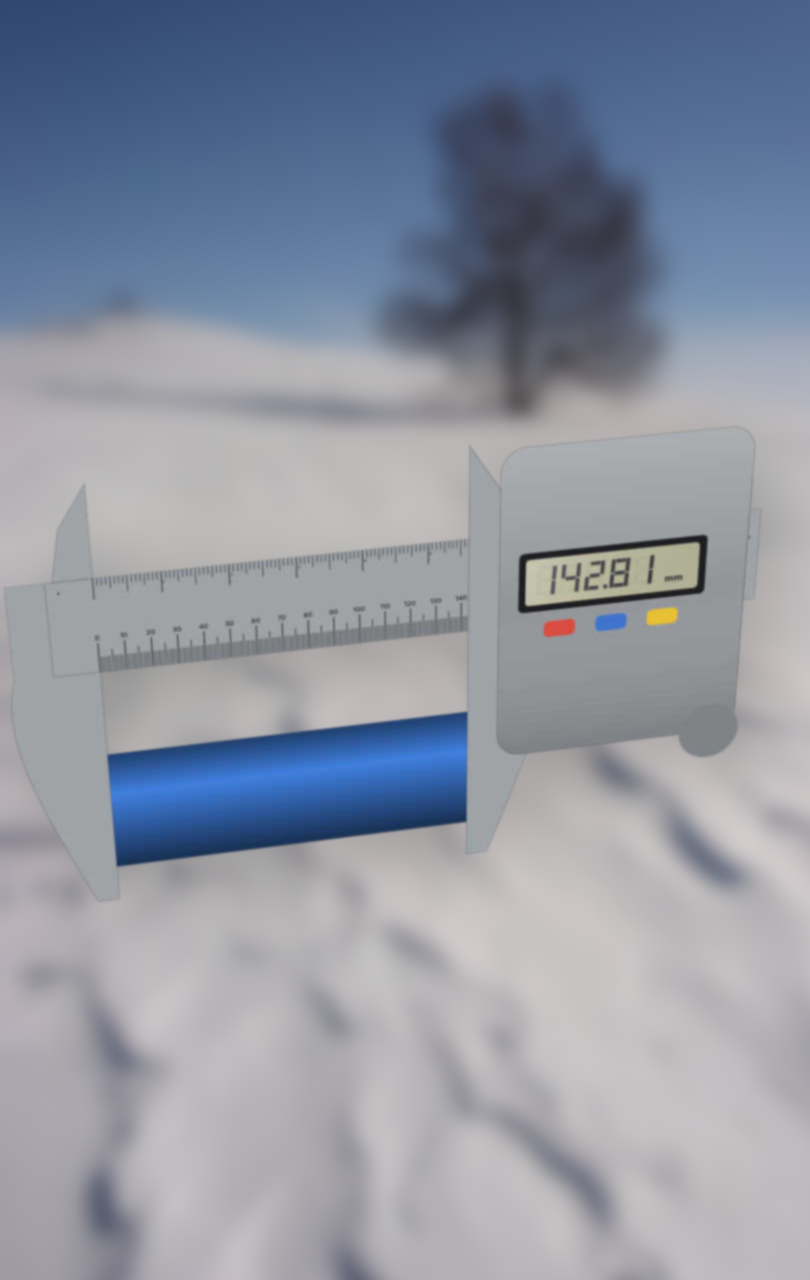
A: 142.81 mm
